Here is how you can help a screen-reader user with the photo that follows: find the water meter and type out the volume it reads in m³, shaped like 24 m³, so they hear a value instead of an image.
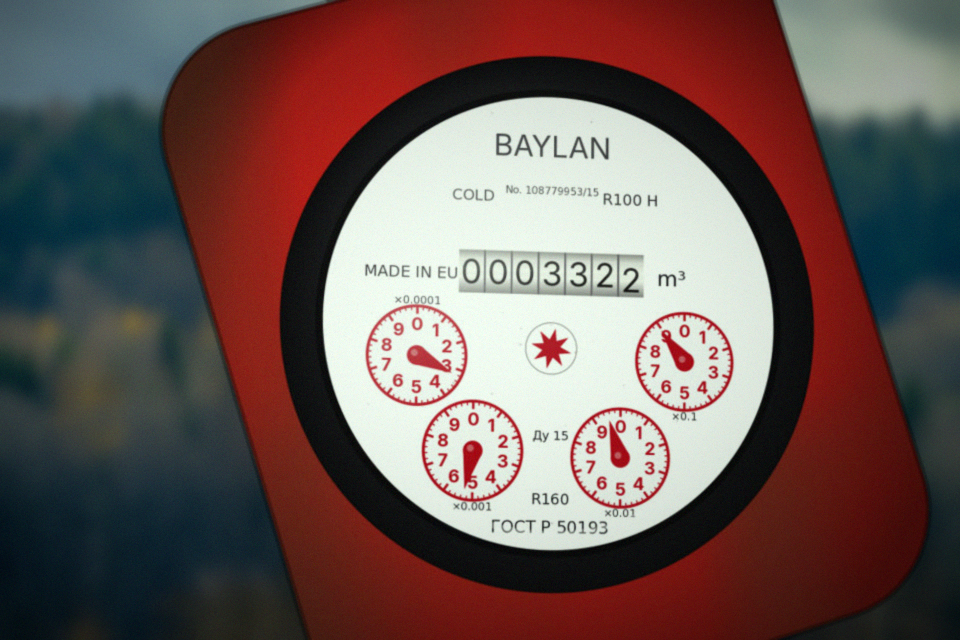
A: 3321.8953 m³
